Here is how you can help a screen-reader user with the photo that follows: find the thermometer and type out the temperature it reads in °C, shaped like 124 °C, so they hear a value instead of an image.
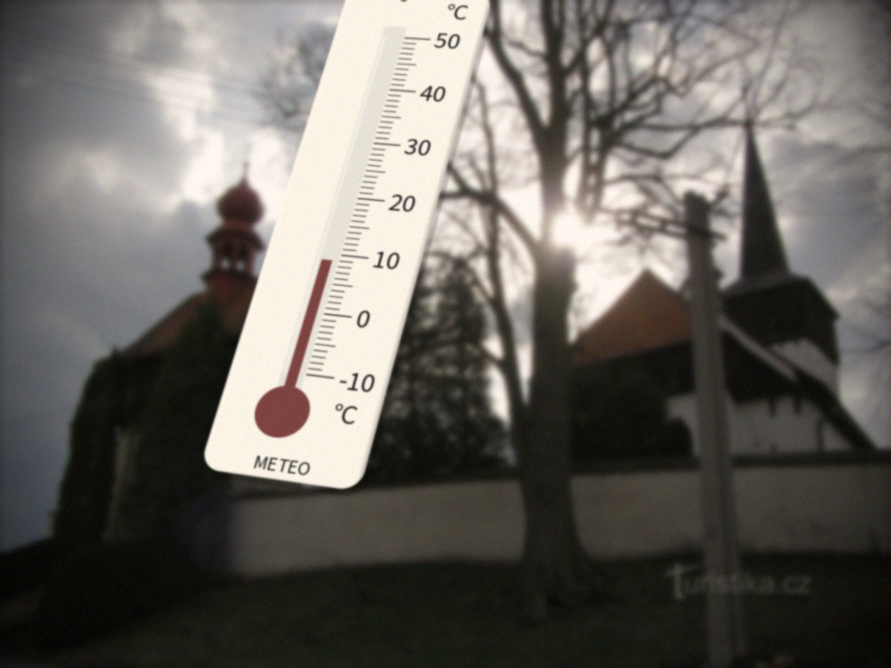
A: 9 °C
